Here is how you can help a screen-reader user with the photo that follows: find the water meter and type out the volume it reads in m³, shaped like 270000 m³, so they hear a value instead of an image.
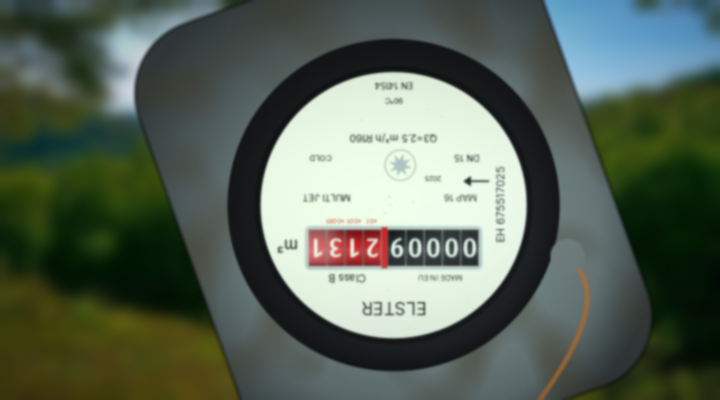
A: 9.2131 m³
